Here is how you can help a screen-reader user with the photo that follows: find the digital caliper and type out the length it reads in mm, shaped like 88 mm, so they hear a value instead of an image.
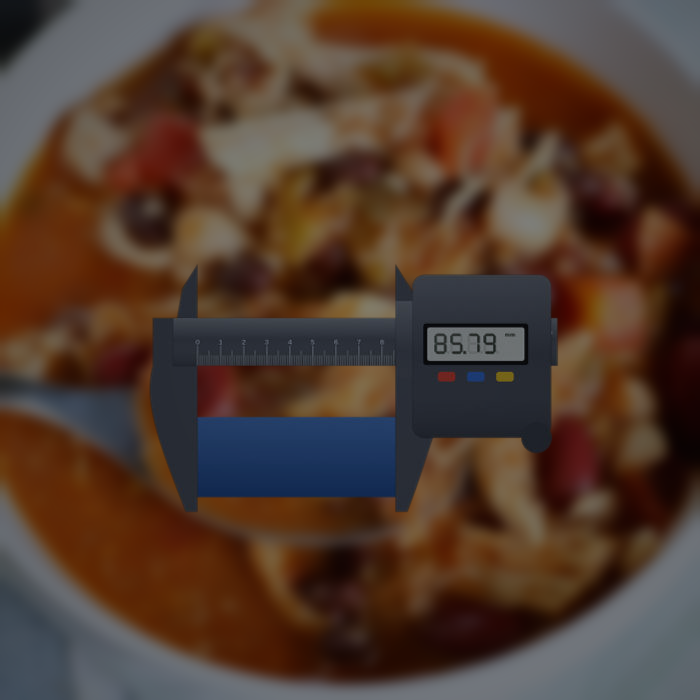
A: 85.79 mm
